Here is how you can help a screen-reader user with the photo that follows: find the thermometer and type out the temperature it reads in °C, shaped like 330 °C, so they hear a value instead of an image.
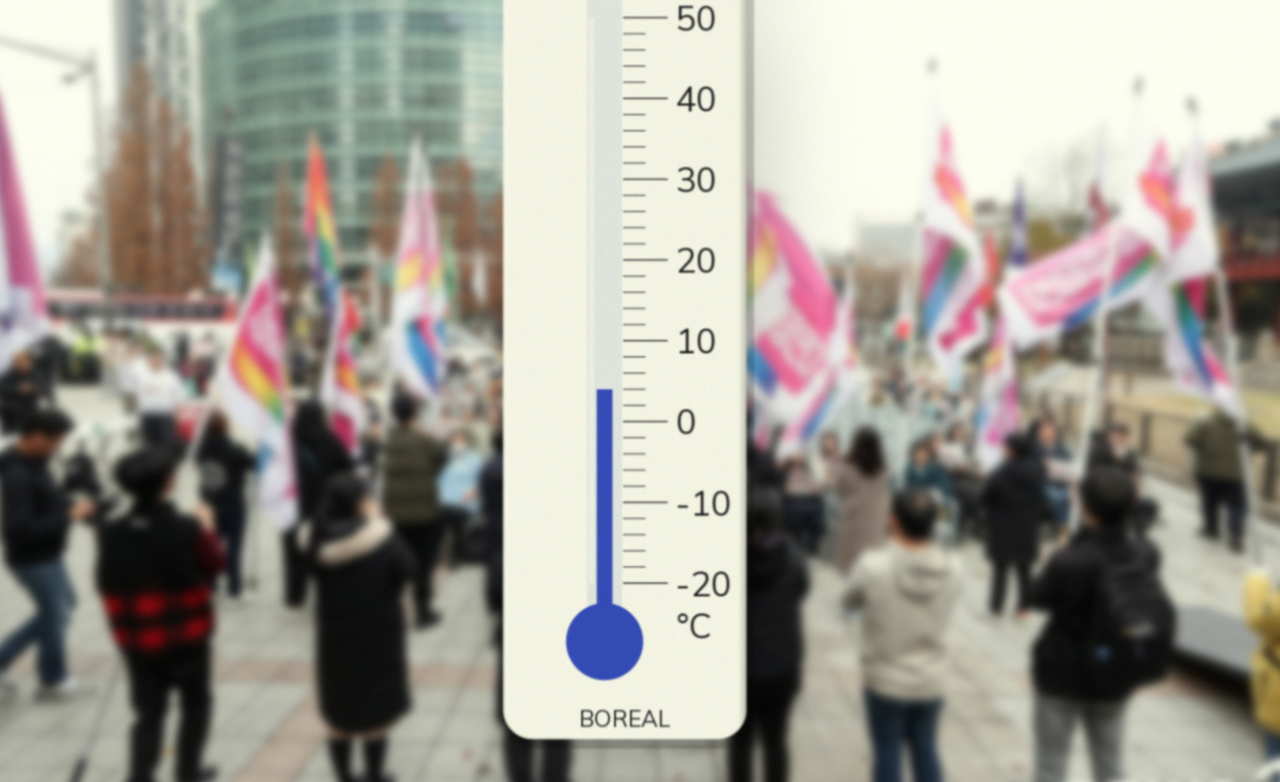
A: 4 °C
